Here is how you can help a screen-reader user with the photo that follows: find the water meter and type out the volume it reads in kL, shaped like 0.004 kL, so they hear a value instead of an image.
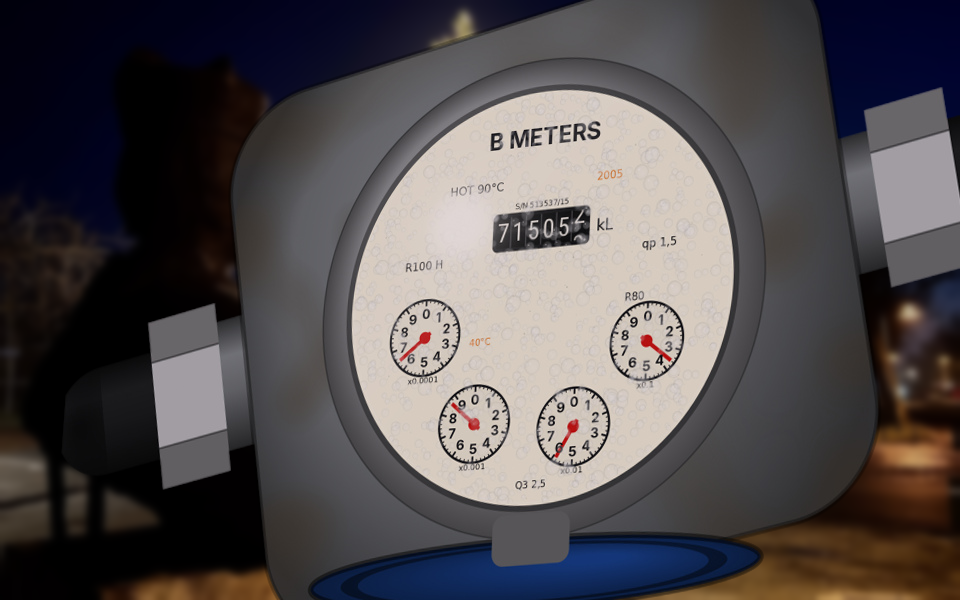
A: 715052.3586 kL
